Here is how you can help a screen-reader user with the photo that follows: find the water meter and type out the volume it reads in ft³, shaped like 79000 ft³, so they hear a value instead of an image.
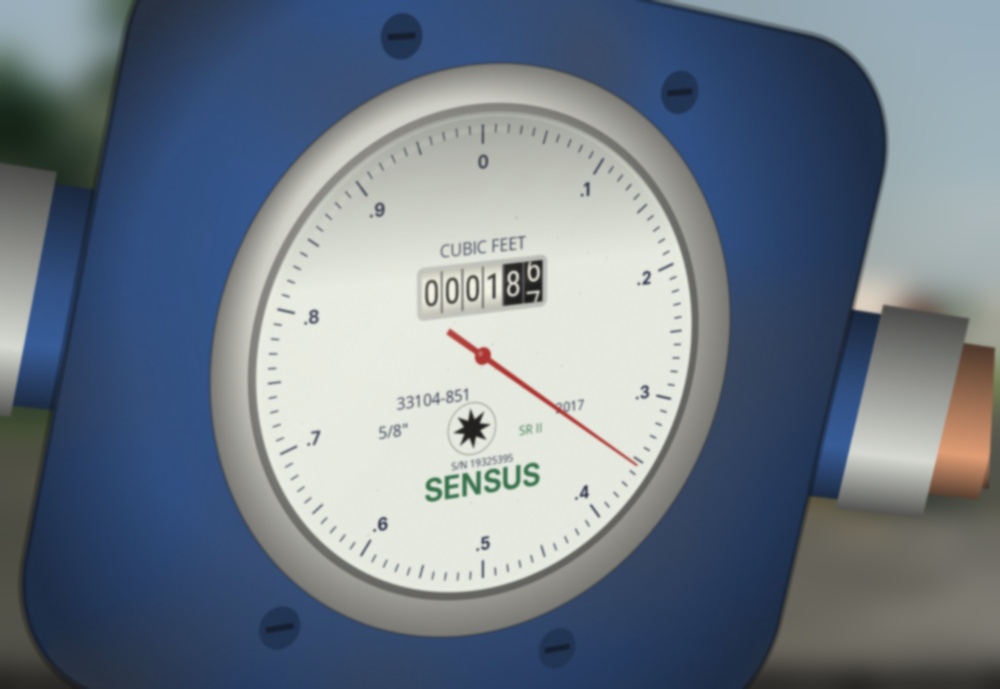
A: 186.35 ft³
